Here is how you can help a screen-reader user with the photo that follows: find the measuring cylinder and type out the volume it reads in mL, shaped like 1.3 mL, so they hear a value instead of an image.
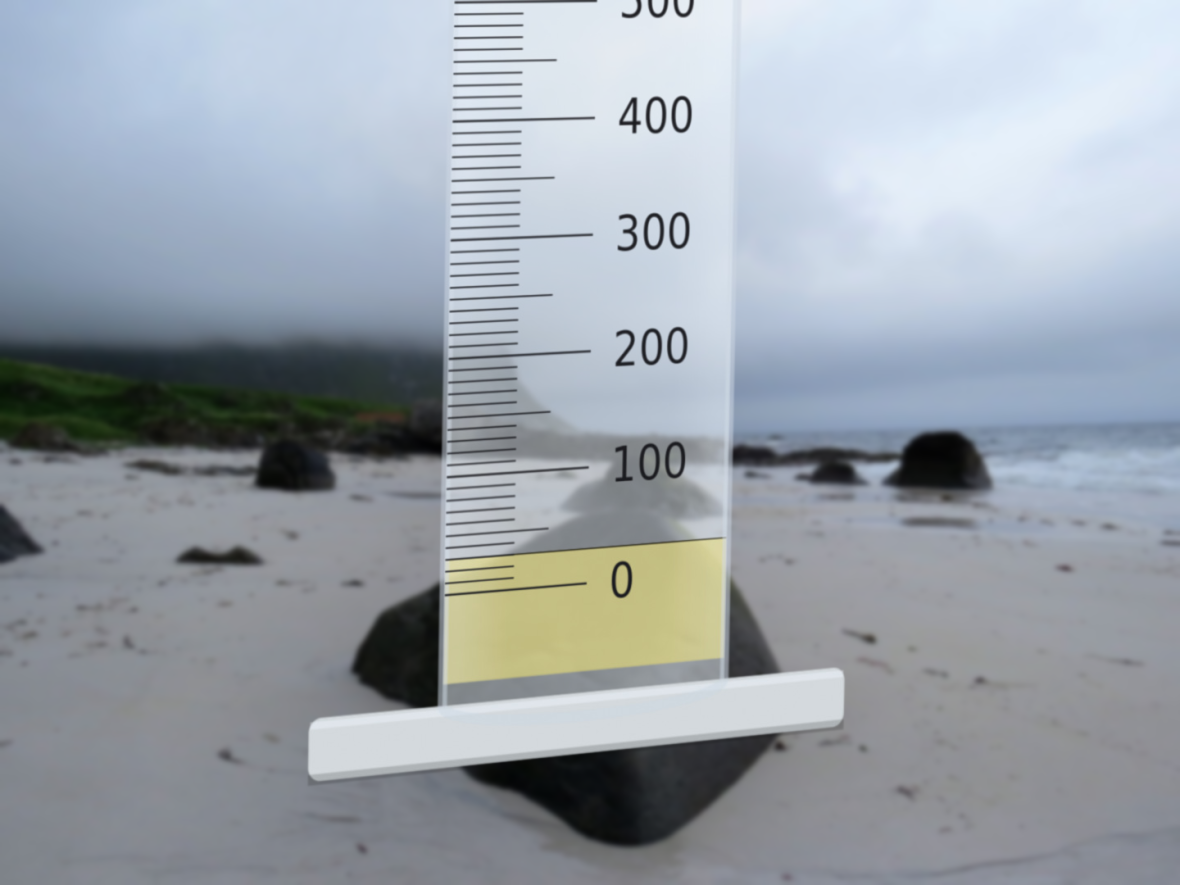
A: 30 mL
